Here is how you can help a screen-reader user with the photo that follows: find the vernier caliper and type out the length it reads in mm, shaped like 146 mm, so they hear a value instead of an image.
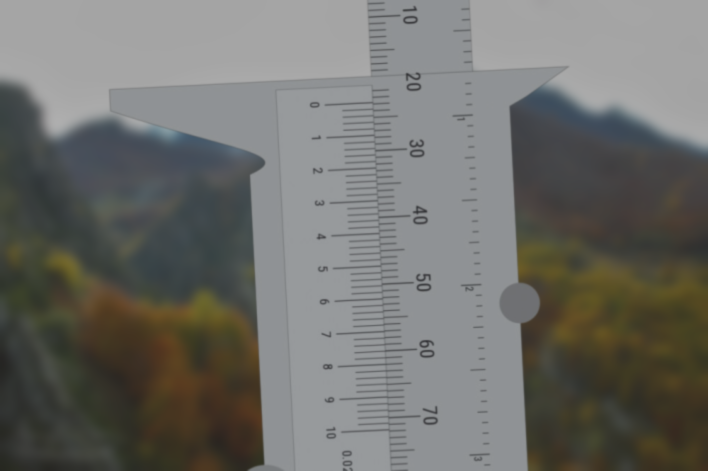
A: 22.8 mm
